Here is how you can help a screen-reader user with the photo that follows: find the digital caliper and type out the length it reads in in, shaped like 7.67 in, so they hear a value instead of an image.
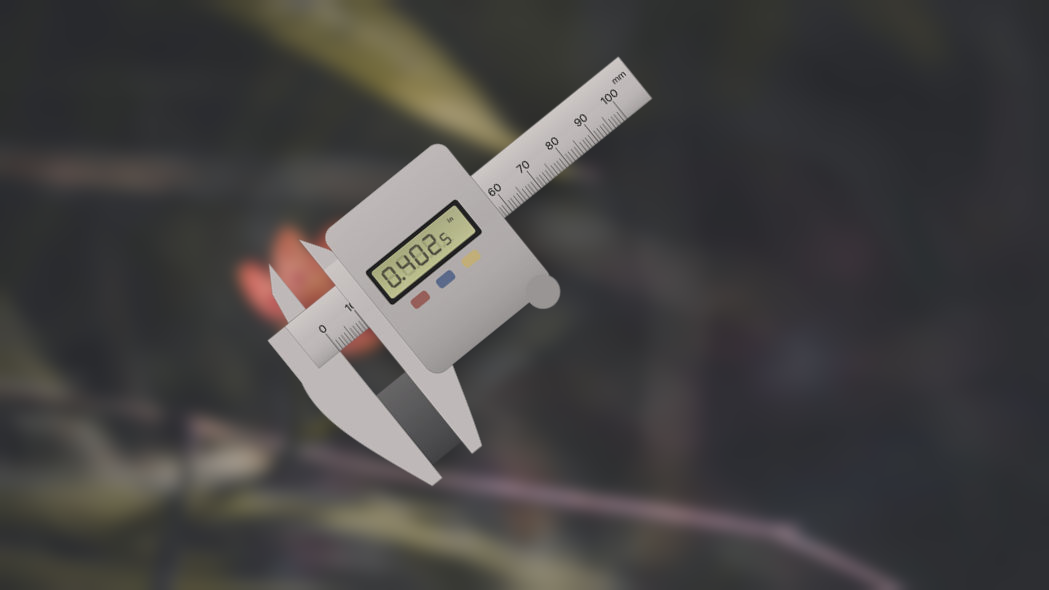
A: 0.4025 in
